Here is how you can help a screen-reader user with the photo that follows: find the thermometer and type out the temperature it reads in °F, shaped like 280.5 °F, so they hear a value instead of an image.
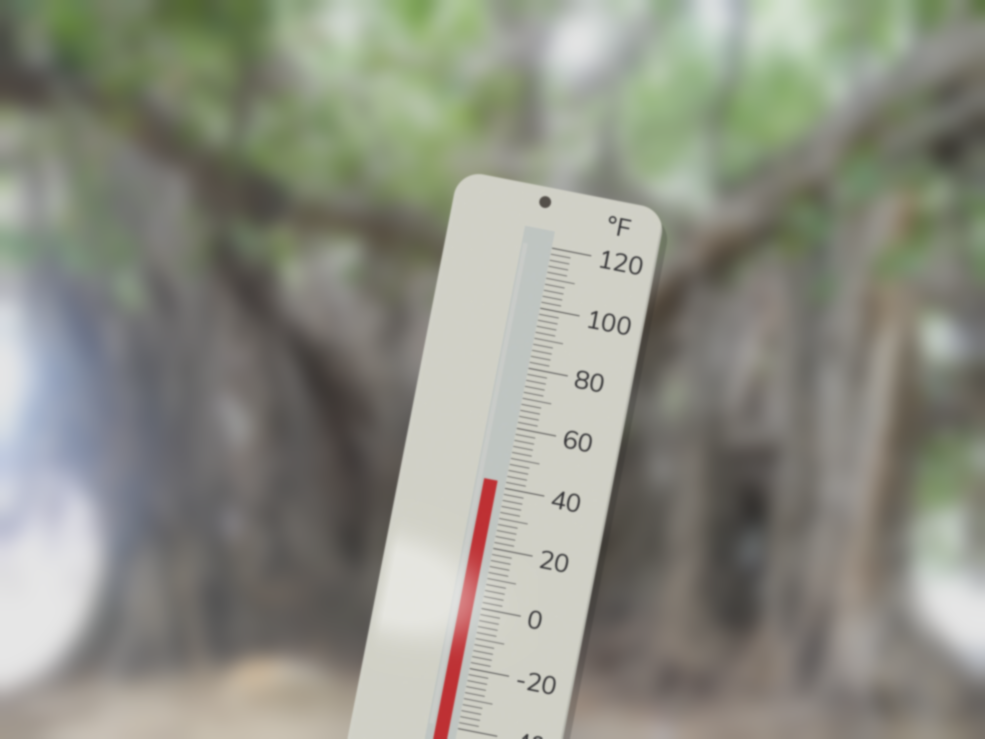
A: 42 °F
